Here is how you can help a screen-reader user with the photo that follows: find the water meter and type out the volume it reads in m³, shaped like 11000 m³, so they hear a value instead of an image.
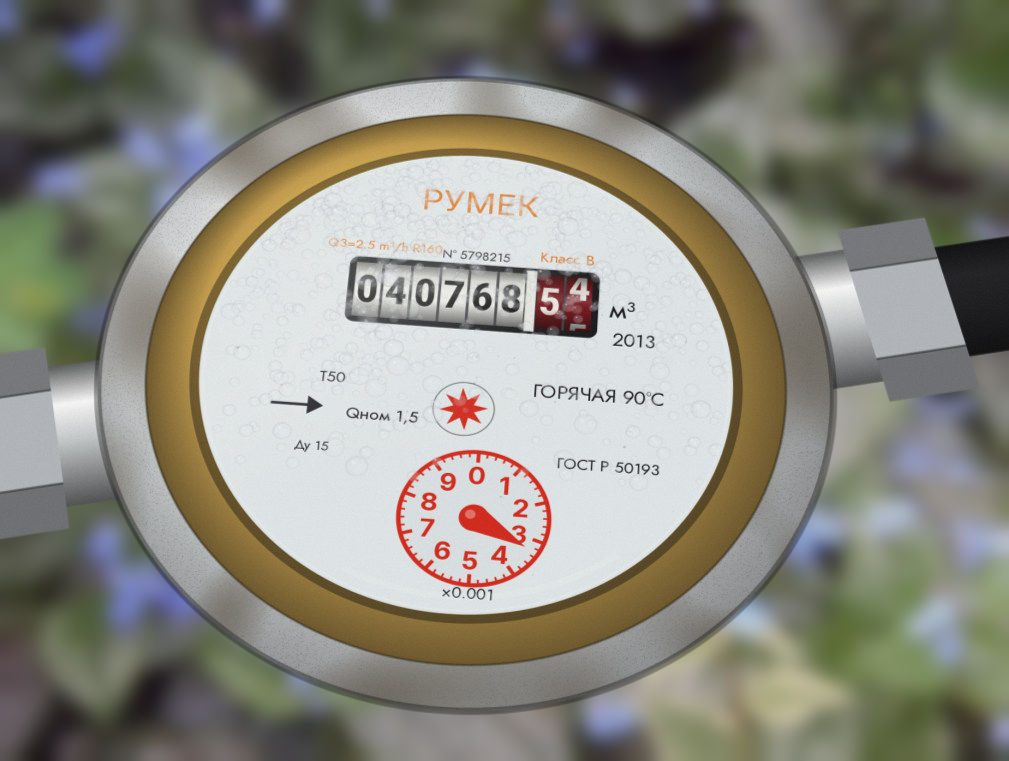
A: 40768.543 m³
